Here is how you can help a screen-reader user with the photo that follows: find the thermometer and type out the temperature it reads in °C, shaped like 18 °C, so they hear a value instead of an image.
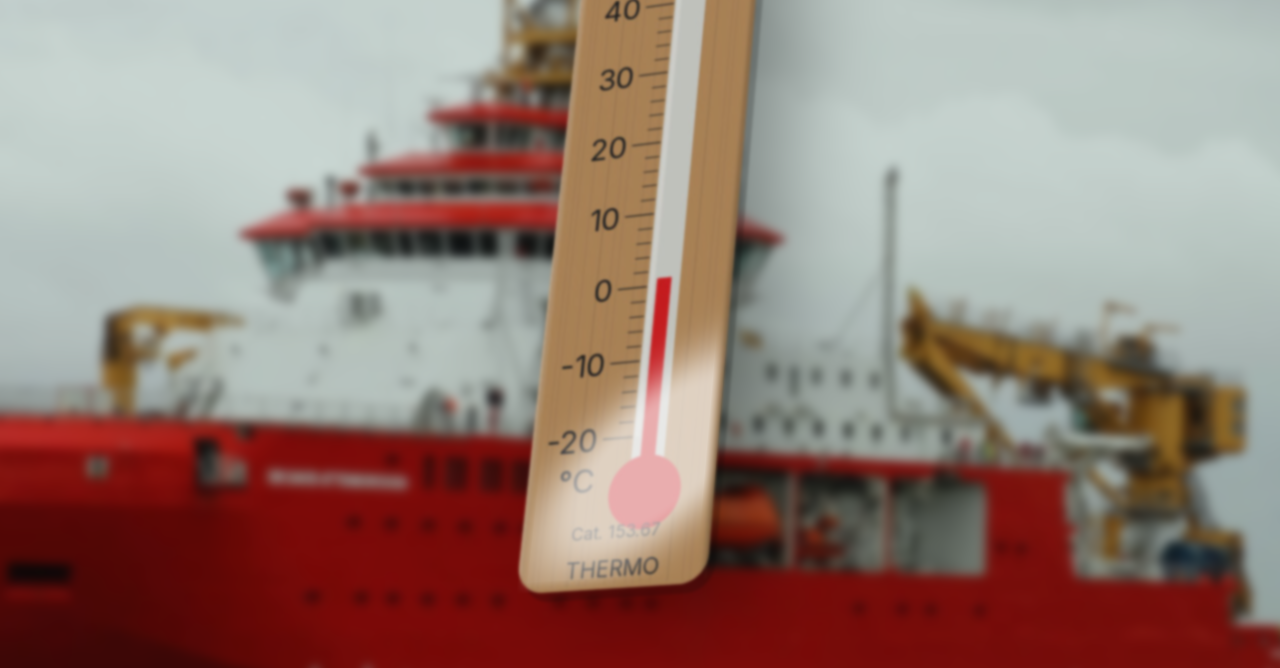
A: 1 °C
